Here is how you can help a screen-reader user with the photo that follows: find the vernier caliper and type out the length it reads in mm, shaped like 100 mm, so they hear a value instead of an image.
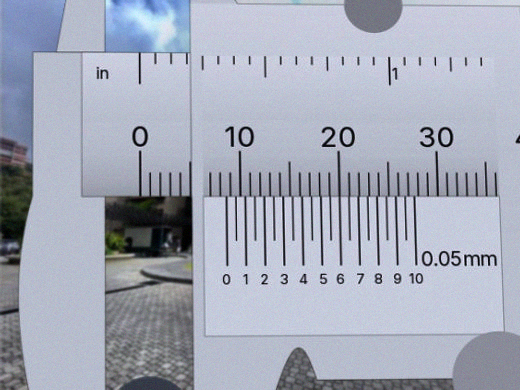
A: 8.6 mm
